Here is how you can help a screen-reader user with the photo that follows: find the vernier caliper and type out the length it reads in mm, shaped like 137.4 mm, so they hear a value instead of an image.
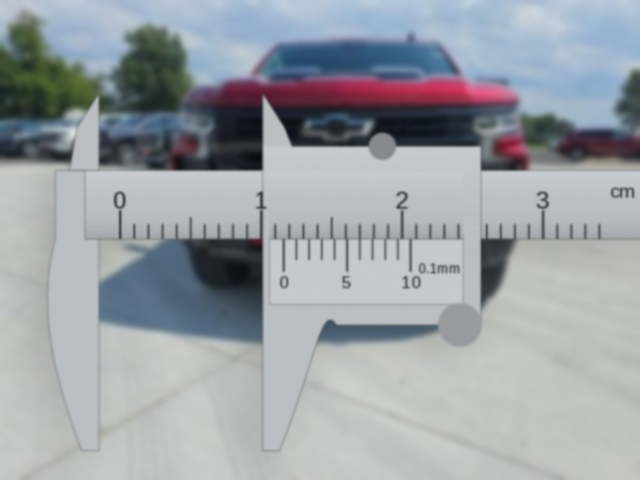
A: 11.6 mm
